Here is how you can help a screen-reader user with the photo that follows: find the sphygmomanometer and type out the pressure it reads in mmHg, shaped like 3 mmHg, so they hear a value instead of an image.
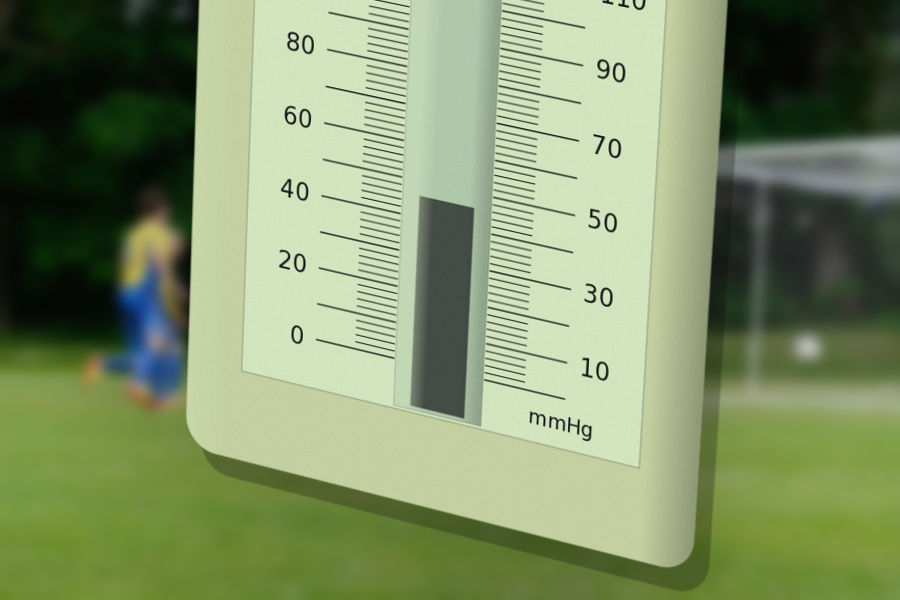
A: 46 mmHg
